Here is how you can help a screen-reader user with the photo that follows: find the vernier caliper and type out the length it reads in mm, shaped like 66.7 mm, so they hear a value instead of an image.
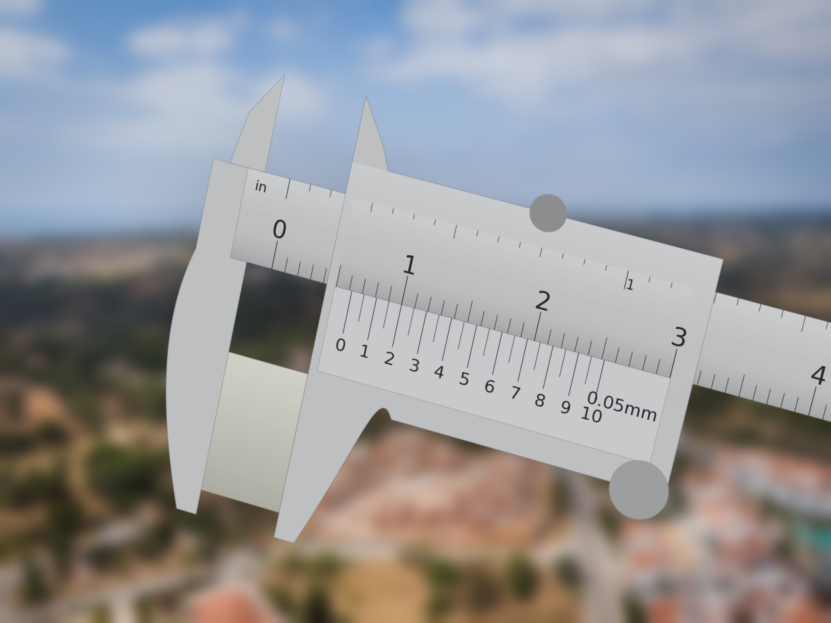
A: 6.2 mm
